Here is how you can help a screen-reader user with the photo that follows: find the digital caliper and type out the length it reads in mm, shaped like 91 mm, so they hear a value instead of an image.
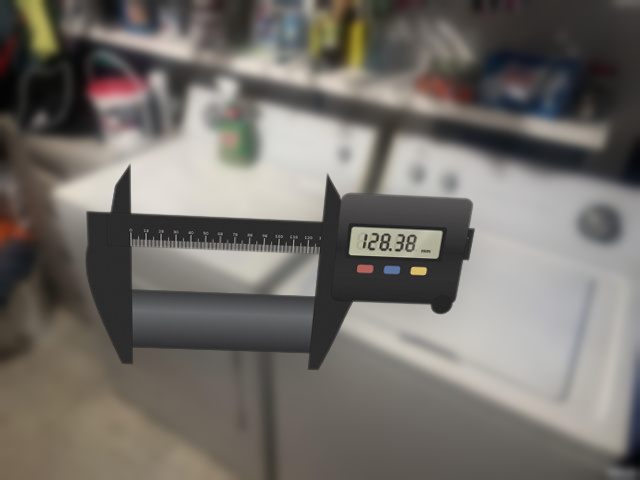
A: 128.38 mm
